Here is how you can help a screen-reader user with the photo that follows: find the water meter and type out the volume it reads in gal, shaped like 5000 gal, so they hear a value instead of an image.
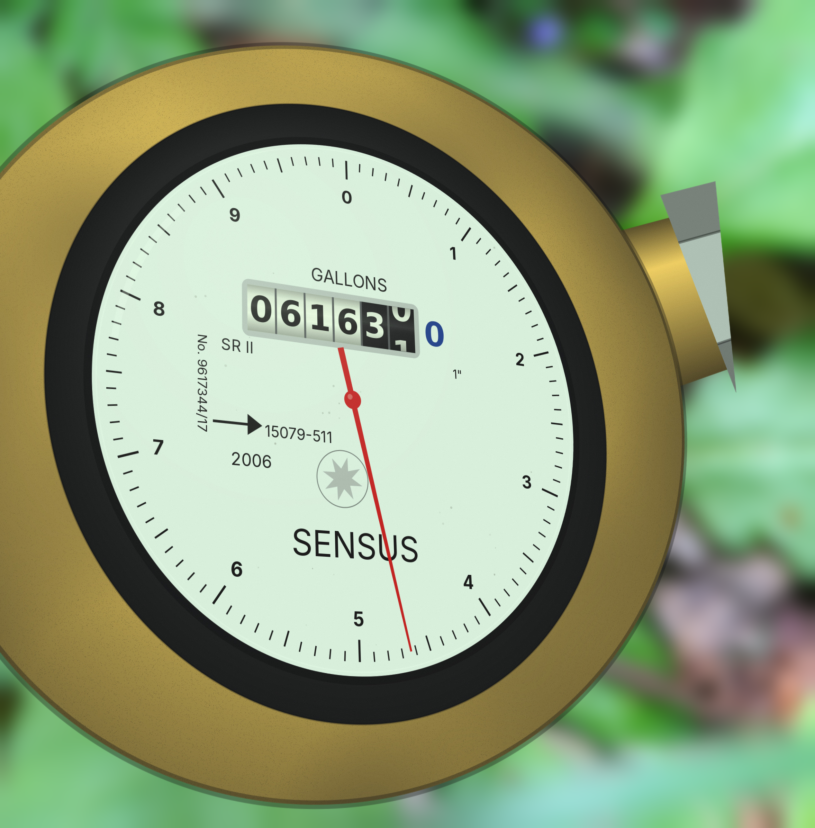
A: 616304.6 gal
